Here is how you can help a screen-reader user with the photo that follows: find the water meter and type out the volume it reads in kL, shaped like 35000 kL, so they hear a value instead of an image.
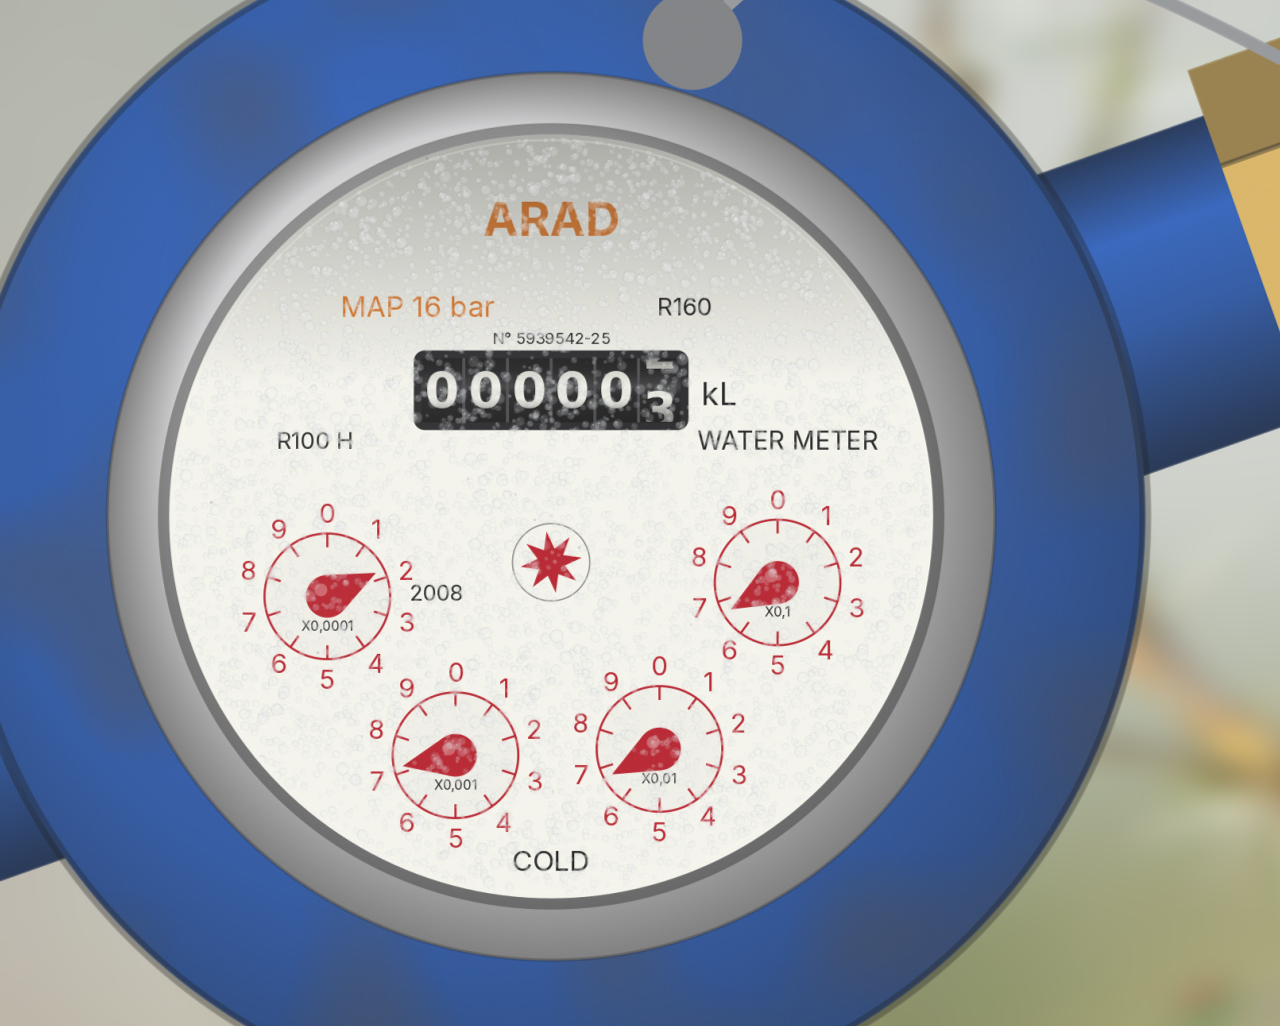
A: 2.6671 kL
